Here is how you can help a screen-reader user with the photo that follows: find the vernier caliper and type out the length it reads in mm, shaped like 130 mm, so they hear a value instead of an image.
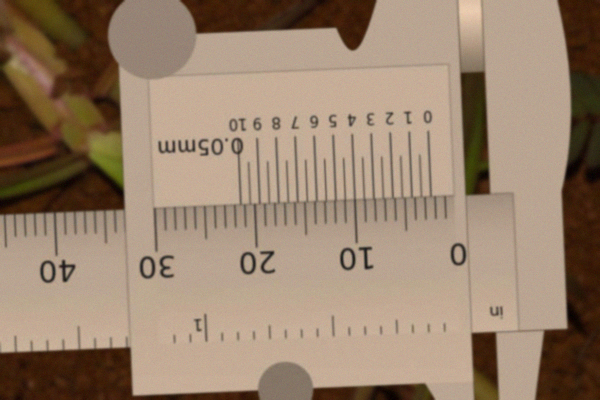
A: 2.4 mm
